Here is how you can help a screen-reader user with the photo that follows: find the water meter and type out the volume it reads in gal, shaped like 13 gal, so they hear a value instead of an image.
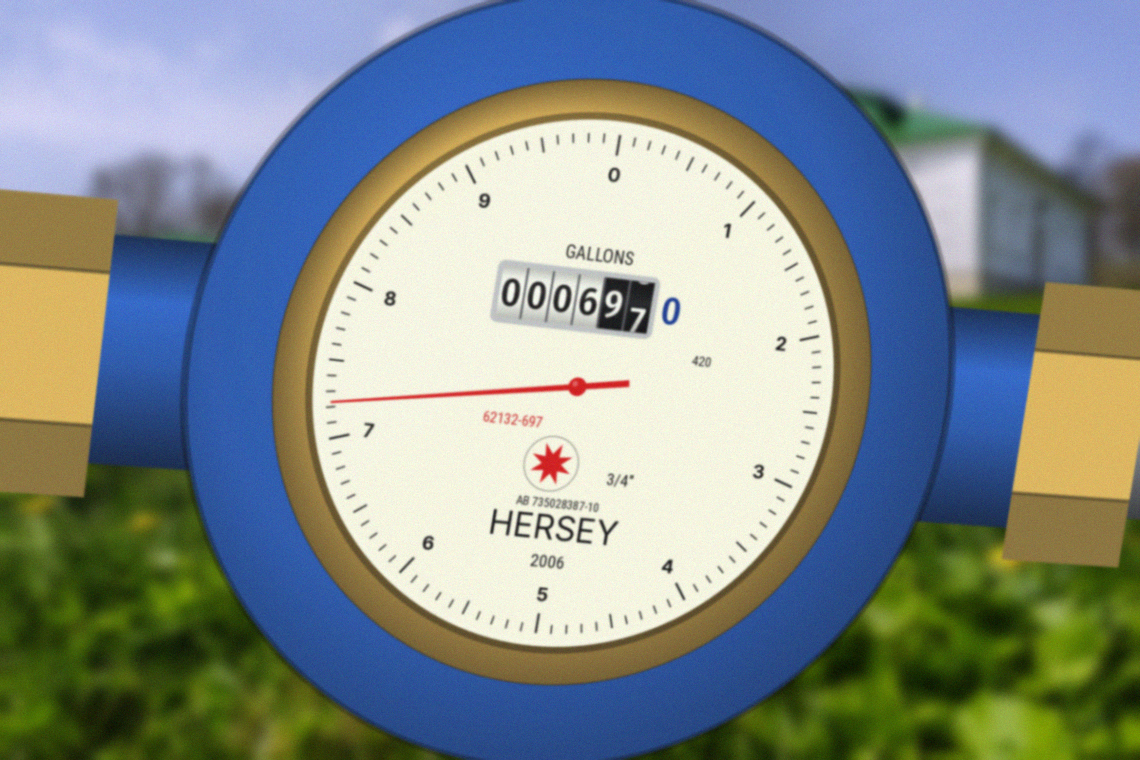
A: 6967.2 gal
